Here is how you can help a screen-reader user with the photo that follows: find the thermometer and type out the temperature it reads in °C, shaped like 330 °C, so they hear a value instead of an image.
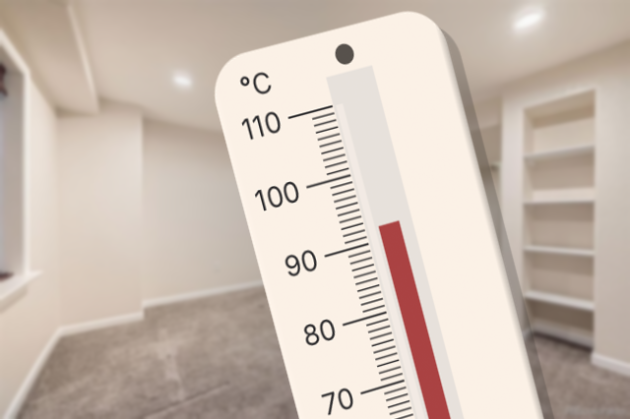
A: 92 °C
